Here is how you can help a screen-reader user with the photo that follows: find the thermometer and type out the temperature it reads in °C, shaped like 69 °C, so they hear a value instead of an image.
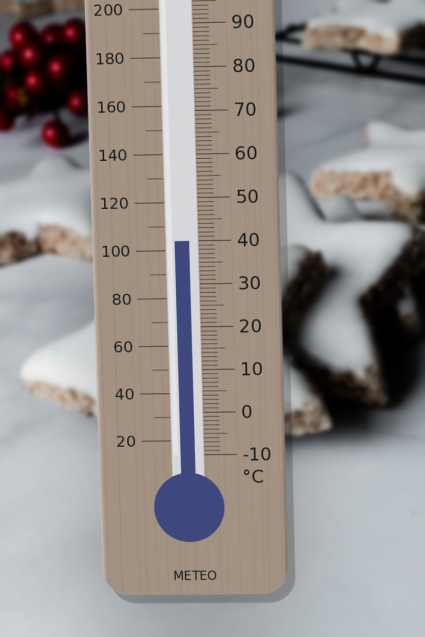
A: 40 °C
